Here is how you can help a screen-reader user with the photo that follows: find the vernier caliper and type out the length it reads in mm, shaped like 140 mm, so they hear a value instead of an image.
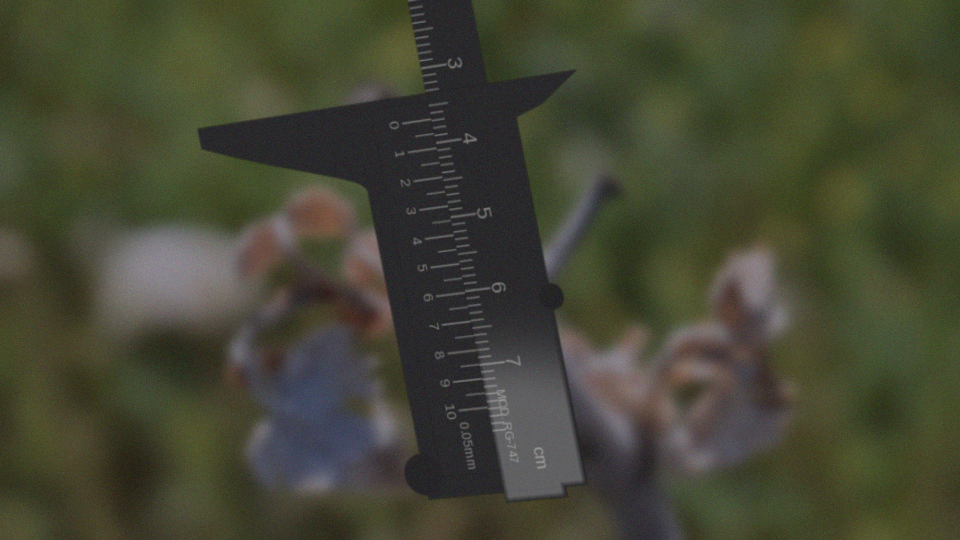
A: 36.8 mm
